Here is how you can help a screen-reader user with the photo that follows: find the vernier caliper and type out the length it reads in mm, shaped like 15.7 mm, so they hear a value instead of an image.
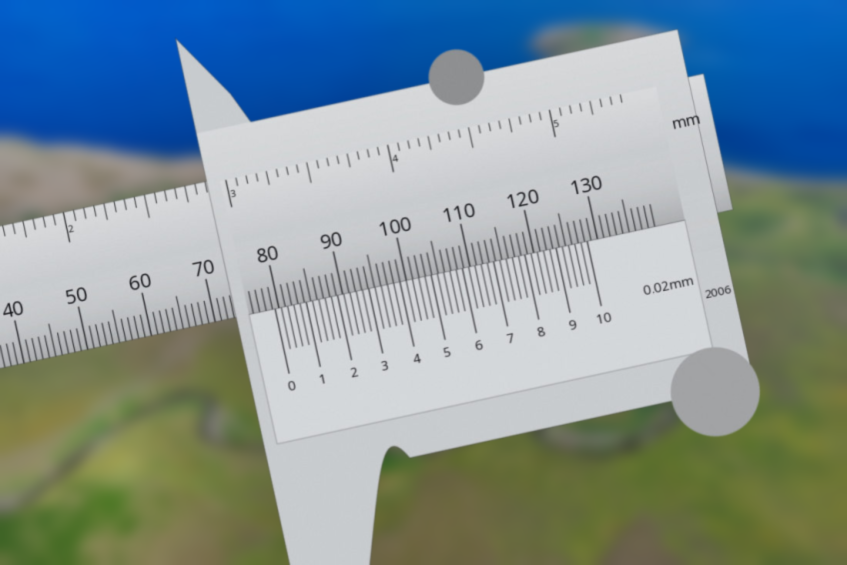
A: 79.4 mm
